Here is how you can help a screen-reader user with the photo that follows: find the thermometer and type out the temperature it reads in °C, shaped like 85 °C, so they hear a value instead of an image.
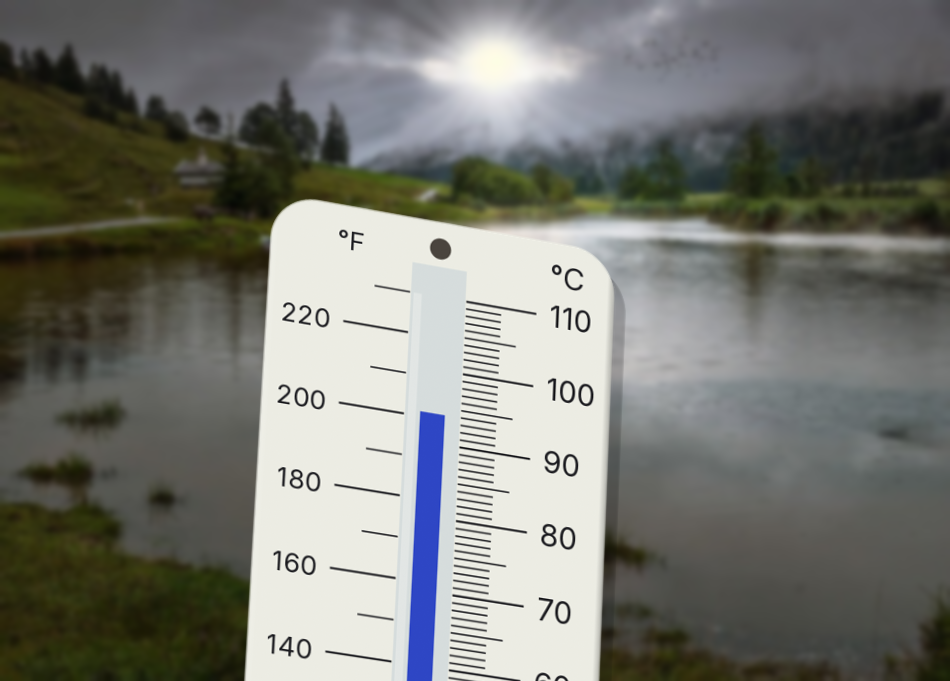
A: 94 °C
